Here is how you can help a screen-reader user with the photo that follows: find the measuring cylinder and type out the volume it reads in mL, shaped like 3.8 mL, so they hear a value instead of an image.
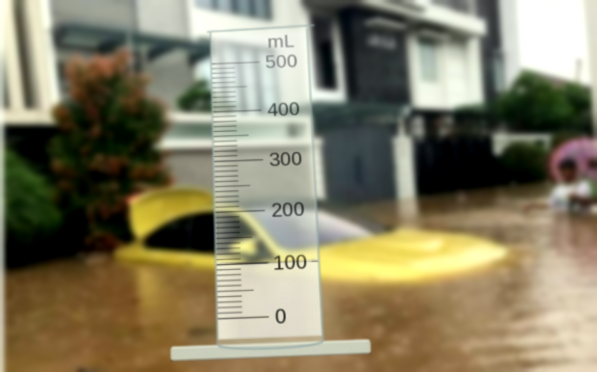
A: 100 mL
